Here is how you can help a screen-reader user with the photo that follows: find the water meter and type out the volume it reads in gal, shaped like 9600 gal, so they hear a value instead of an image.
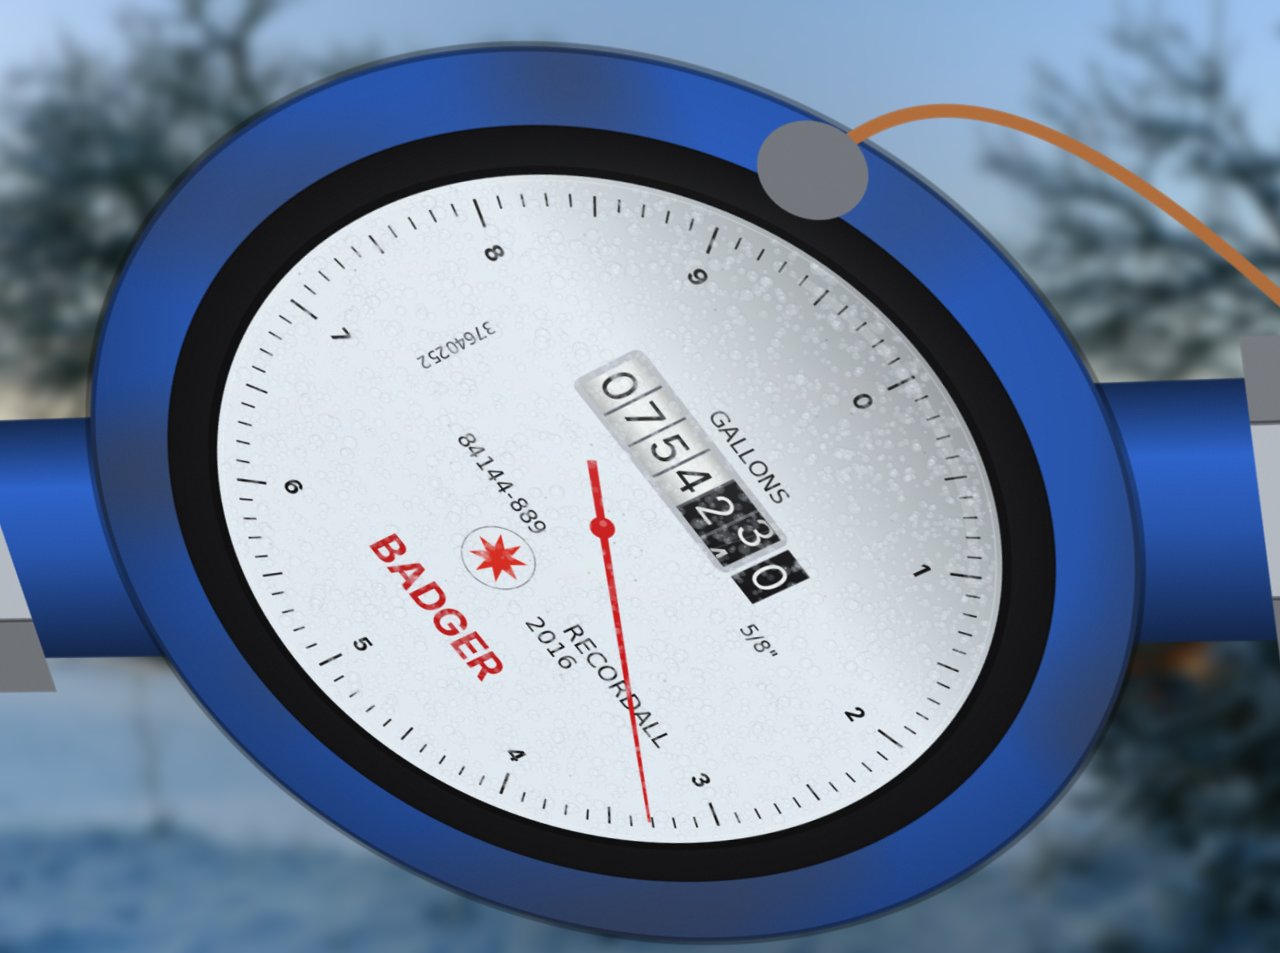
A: 754233.3 gal
